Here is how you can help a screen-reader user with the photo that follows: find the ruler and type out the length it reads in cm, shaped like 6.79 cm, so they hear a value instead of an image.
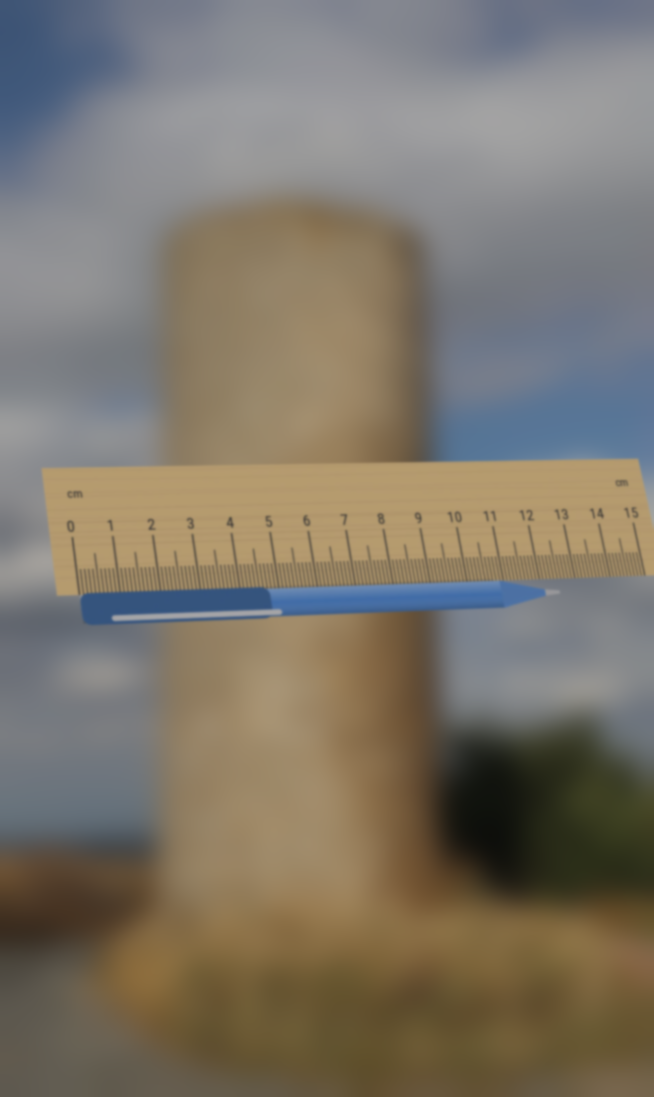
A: 12.5 cm
